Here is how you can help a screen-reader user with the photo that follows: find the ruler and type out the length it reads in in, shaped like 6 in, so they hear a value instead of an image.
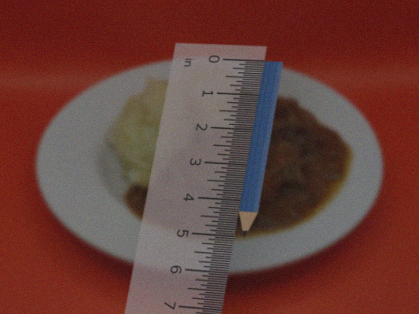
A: 5 in
